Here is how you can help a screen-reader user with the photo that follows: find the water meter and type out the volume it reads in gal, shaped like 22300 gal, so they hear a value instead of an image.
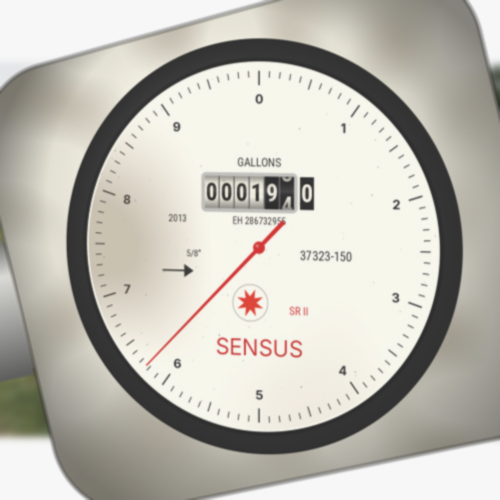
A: 1936.2 gal
